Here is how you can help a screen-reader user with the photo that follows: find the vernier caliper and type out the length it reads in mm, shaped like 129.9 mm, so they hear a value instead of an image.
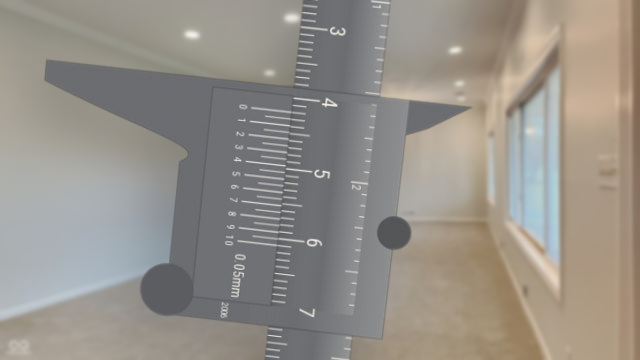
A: 42.0 mm
